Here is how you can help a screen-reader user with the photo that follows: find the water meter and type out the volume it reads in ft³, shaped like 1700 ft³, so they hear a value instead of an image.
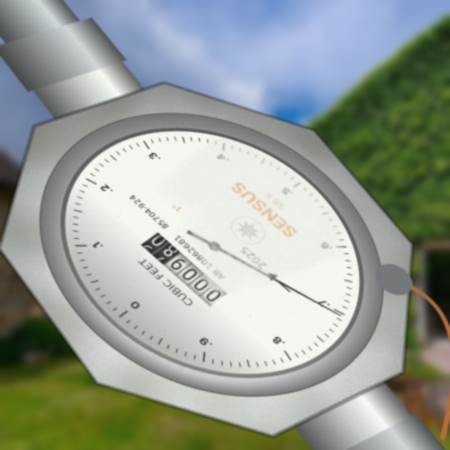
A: 979.70 ft³
